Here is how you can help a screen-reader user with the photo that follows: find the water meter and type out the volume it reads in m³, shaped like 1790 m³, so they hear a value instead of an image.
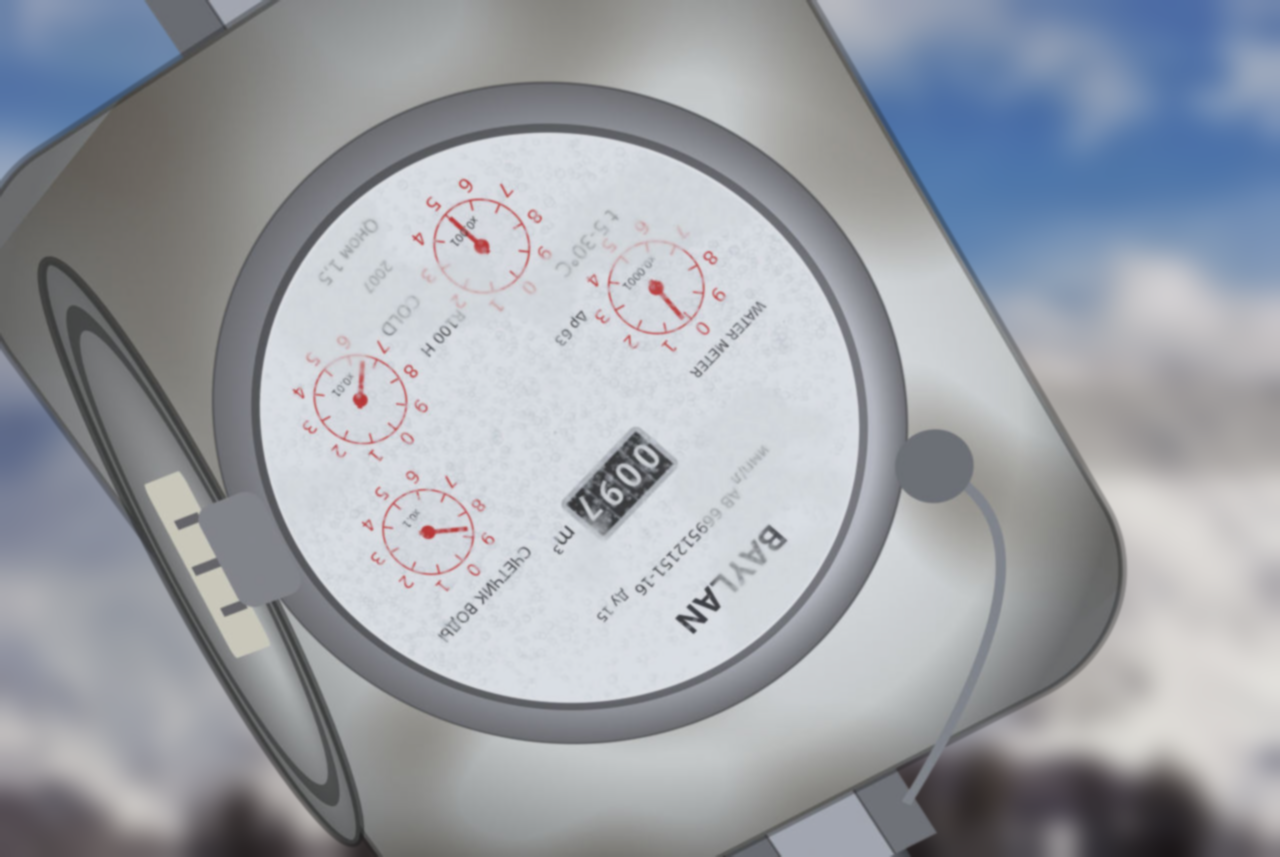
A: 96.8650 m³
